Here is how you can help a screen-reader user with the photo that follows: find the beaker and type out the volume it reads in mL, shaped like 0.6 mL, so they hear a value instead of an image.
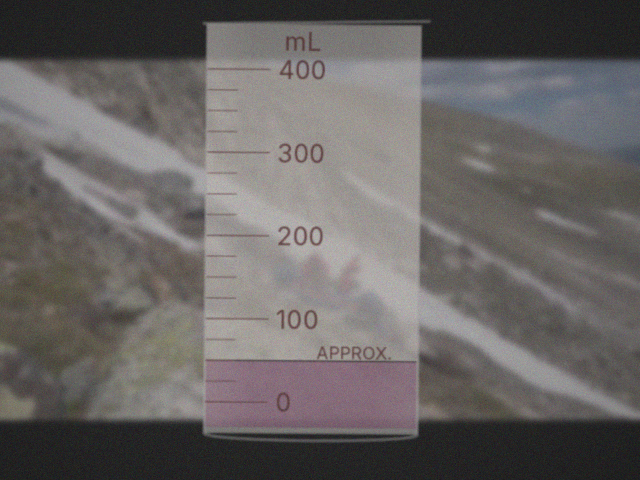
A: 50 mL
